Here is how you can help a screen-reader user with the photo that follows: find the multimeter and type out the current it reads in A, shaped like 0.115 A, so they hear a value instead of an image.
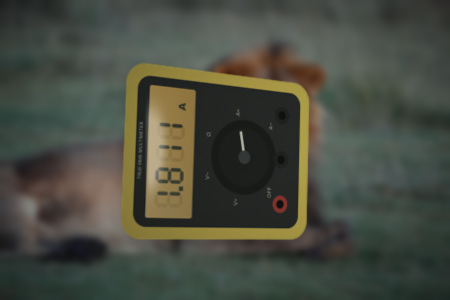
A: 1.811 A
